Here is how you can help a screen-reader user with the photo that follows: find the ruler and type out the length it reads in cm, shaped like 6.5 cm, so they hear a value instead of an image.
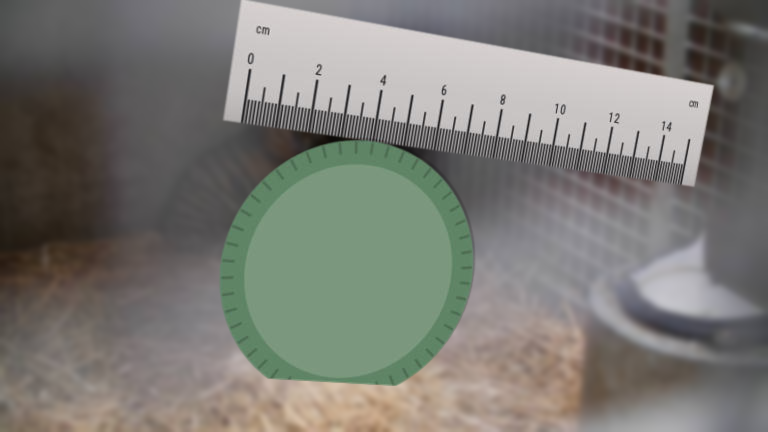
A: 8 cm
